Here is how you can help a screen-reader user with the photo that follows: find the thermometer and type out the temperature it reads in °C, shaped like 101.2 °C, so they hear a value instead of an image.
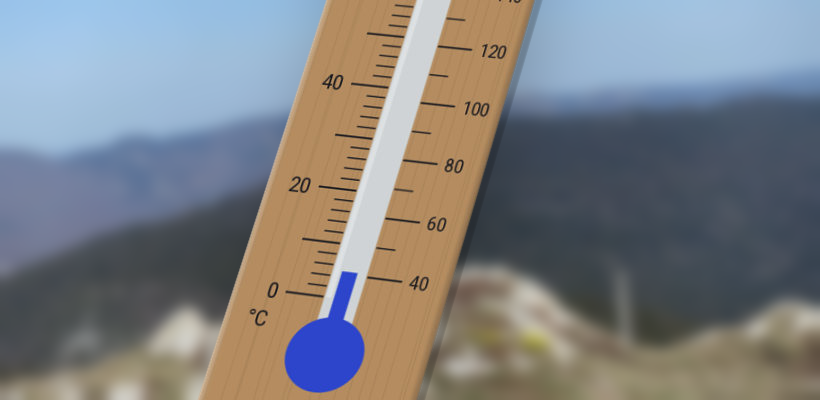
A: 5 °C
